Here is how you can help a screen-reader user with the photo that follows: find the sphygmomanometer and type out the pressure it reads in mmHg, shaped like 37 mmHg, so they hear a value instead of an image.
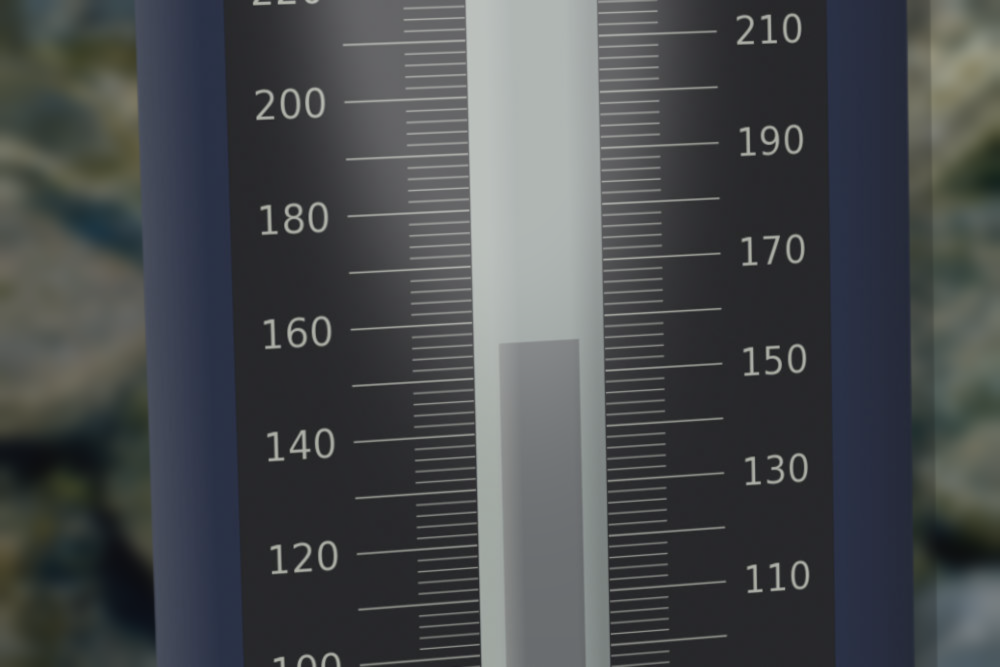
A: 156 mmHg
